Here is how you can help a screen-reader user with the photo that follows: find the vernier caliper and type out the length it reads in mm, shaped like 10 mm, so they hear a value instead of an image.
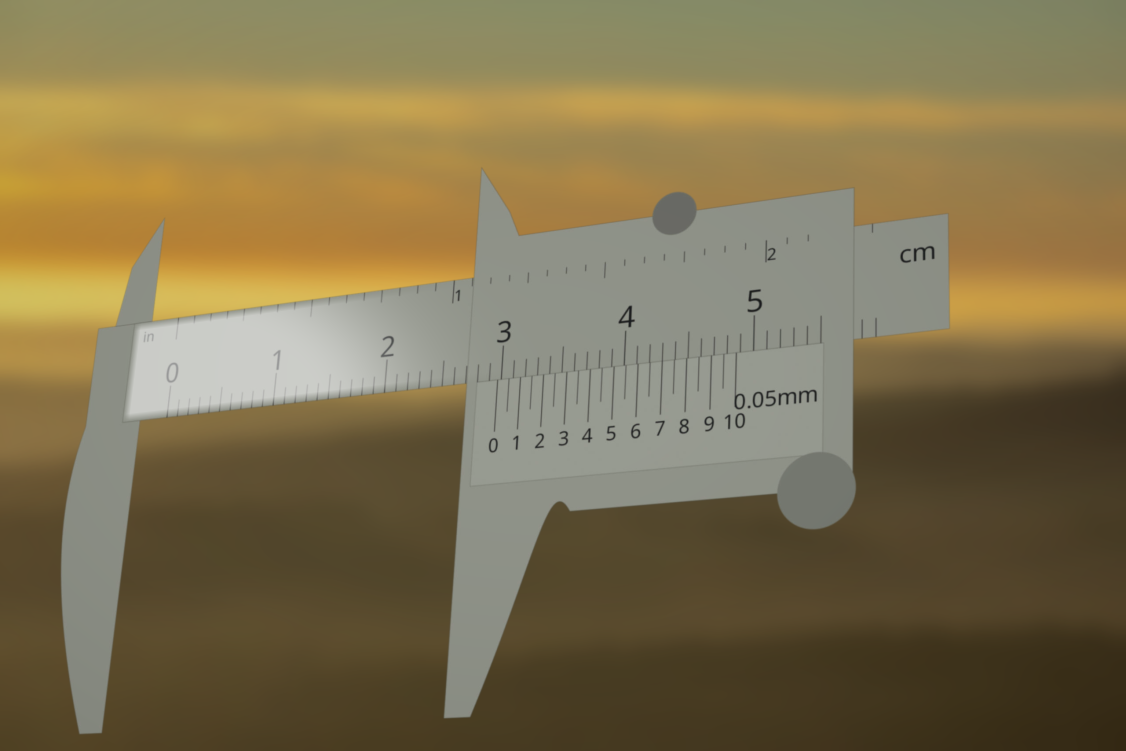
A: 29.7 mm
